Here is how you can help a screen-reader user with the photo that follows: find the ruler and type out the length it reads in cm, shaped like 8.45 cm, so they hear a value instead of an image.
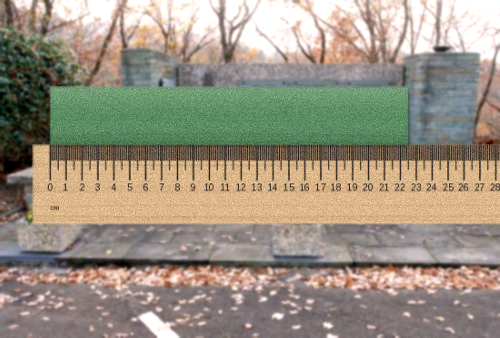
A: 22.5 cm
